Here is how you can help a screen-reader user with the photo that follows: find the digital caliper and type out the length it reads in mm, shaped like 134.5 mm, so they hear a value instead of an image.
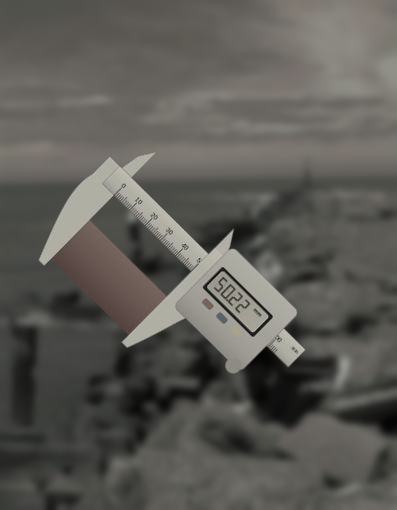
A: 50.22 mm
